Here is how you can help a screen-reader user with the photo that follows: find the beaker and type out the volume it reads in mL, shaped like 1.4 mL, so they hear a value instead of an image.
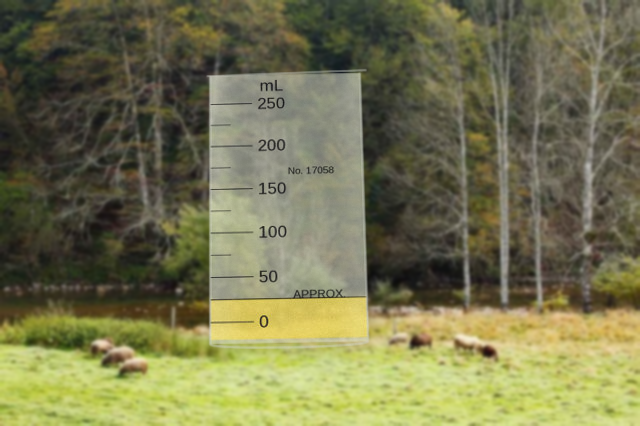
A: 25 mL
